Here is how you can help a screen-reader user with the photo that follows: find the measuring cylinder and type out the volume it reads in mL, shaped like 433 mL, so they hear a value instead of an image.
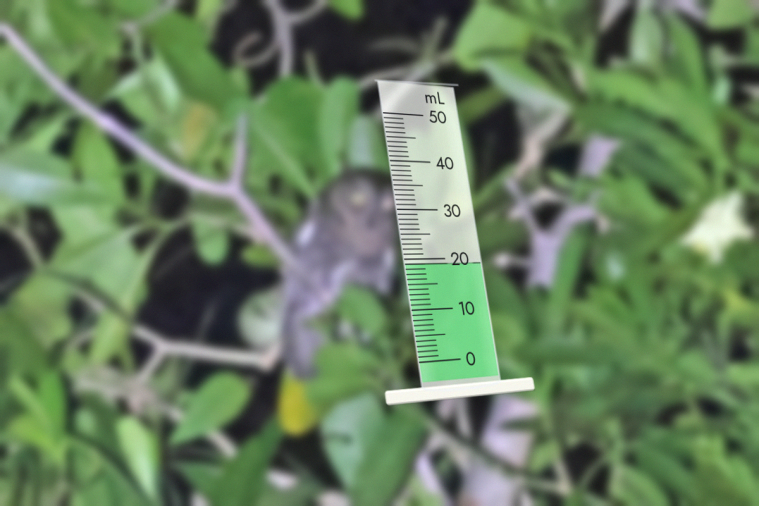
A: 19 mL
